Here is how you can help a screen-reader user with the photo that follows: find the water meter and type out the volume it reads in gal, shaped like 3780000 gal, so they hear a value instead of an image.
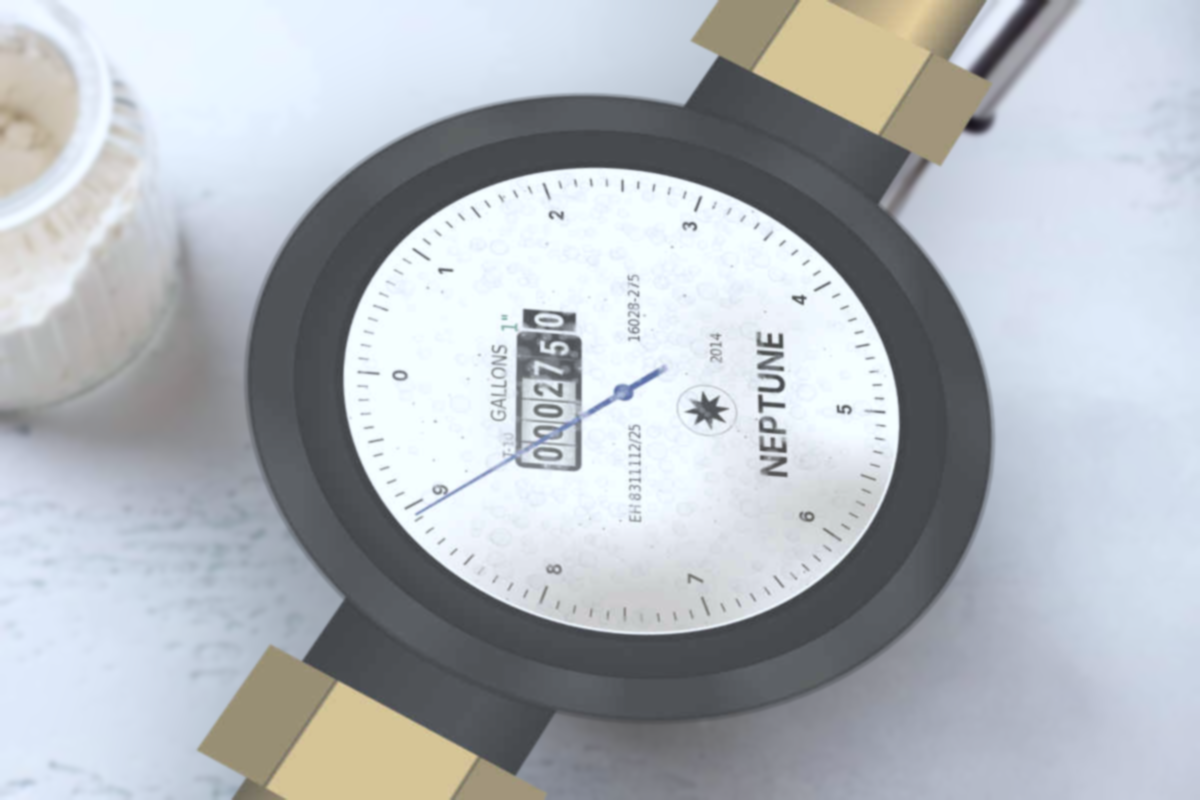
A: 2748.9 gal
